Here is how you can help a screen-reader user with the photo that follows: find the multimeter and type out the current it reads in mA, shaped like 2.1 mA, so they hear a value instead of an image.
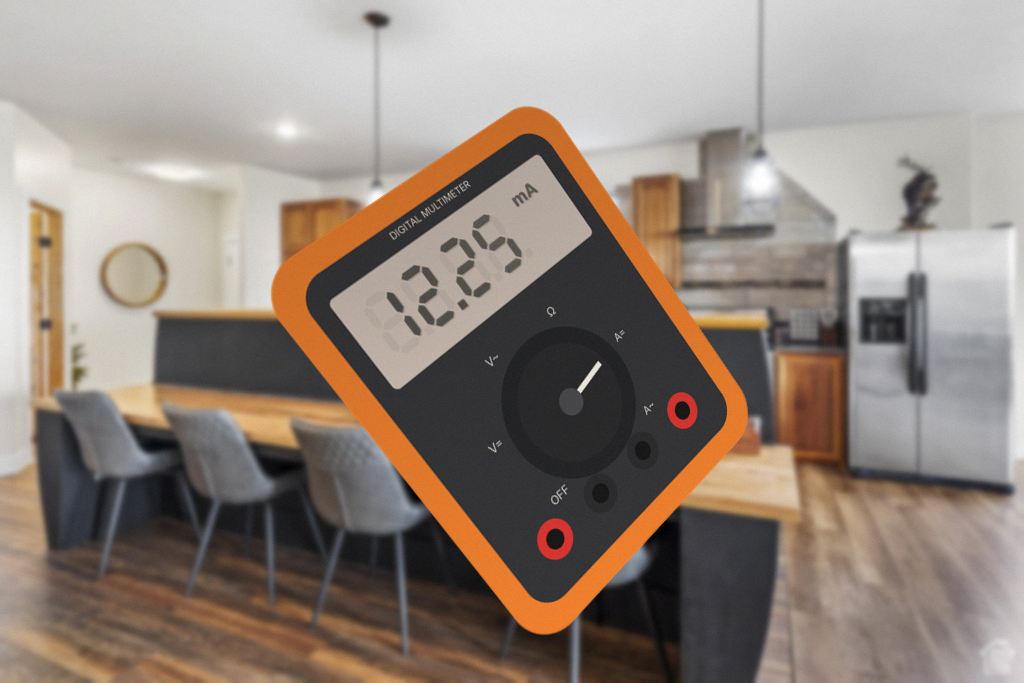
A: 12.25 mA
